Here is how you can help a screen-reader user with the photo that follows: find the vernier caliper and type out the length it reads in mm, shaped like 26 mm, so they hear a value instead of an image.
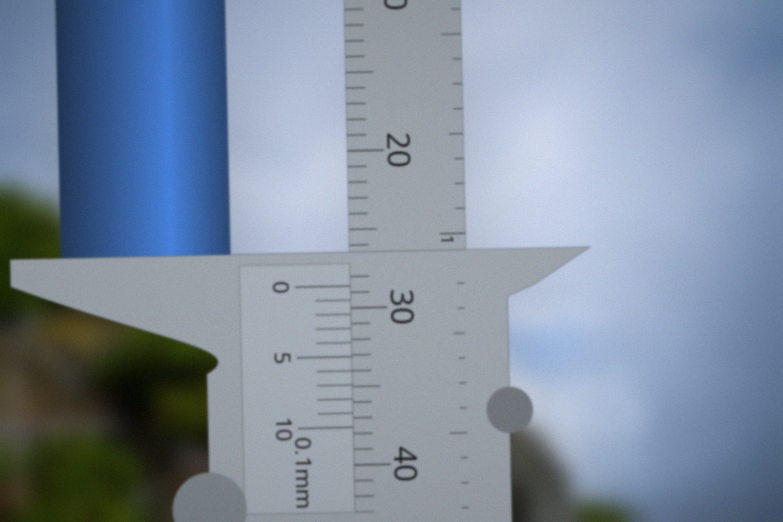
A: 28.6 mm
